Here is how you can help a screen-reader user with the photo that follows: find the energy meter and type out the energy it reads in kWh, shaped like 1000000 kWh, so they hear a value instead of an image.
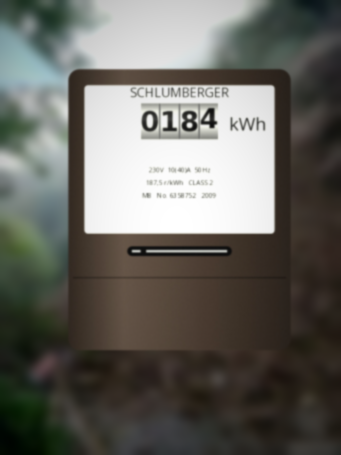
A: 184 kWh
